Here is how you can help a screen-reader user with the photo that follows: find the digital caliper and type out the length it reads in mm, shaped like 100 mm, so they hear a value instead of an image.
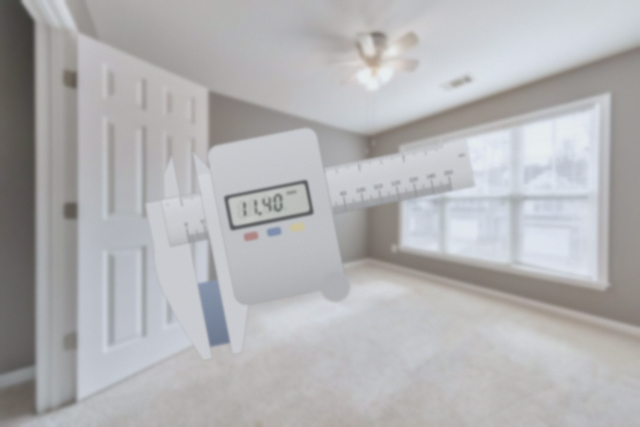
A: 11.40 mm
